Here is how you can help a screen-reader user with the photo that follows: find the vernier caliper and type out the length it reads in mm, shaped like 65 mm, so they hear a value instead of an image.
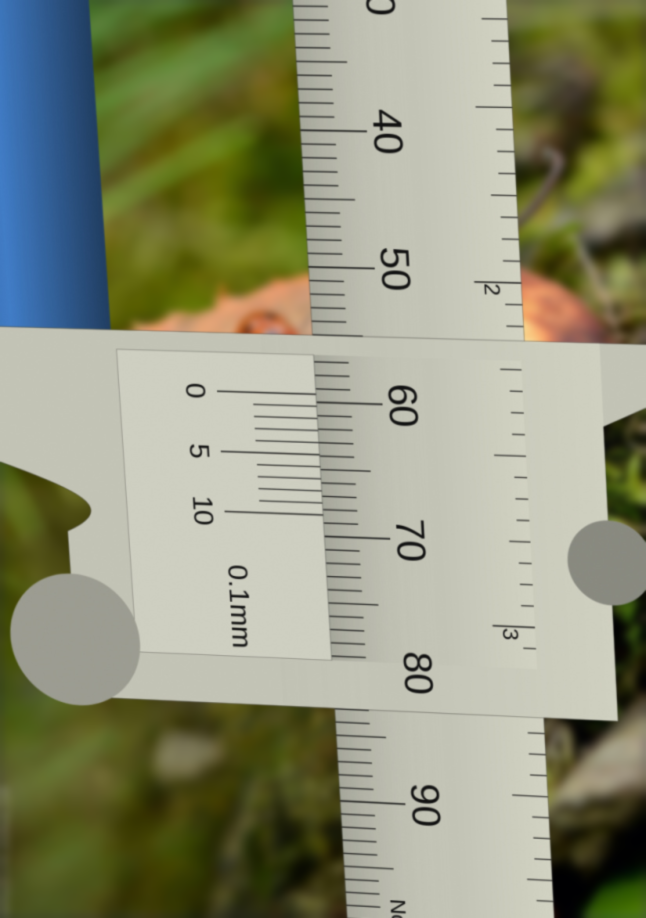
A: 59.4 mm
